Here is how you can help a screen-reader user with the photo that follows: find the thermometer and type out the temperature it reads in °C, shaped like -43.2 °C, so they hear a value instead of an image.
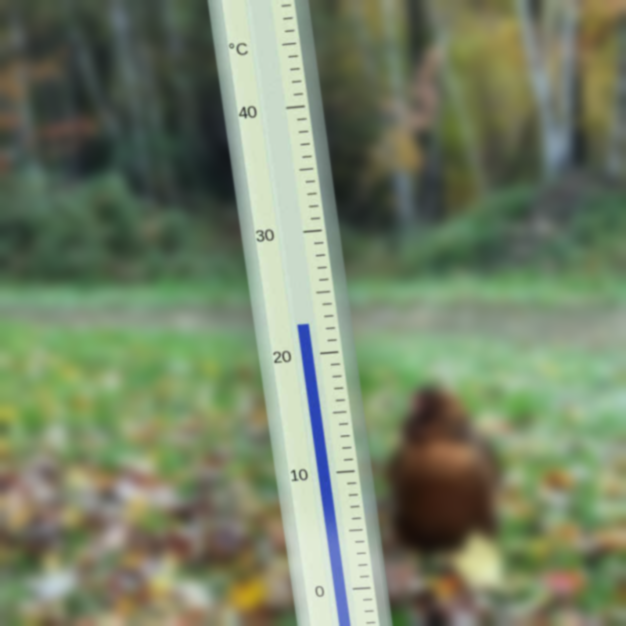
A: 22.5 °C
